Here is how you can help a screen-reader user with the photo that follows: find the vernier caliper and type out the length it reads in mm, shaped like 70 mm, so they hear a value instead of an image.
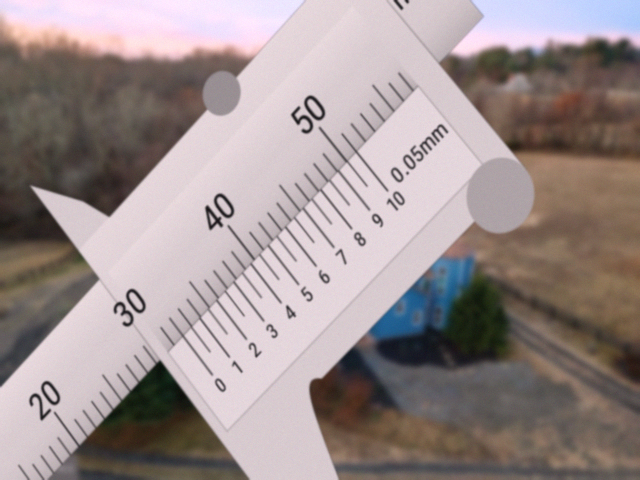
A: 32.0 mm
